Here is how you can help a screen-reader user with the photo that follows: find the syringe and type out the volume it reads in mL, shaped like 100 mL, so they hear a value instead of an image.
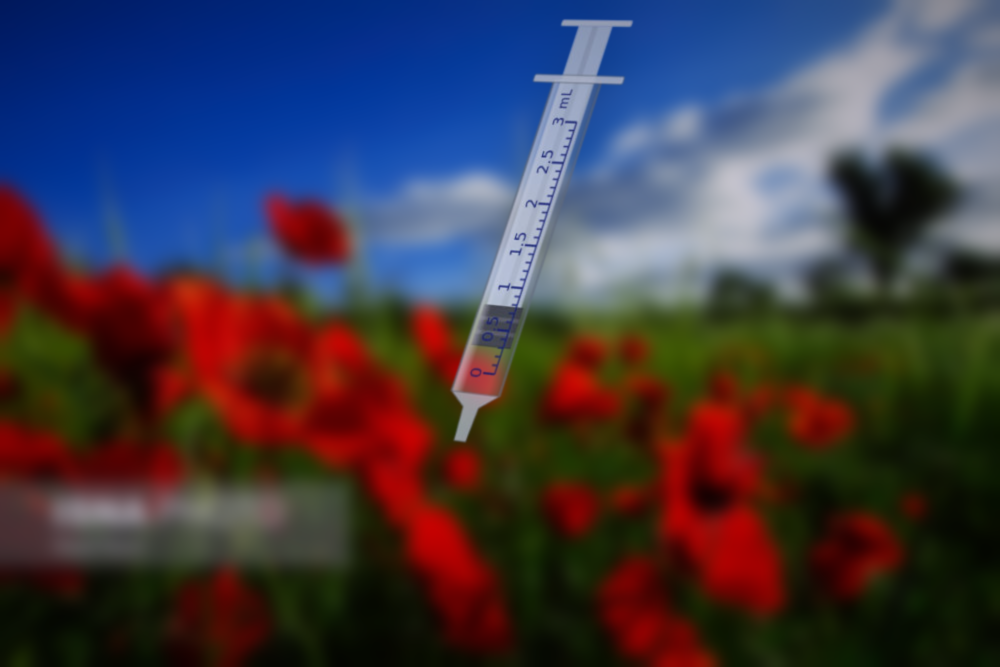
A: 0.3 mL
